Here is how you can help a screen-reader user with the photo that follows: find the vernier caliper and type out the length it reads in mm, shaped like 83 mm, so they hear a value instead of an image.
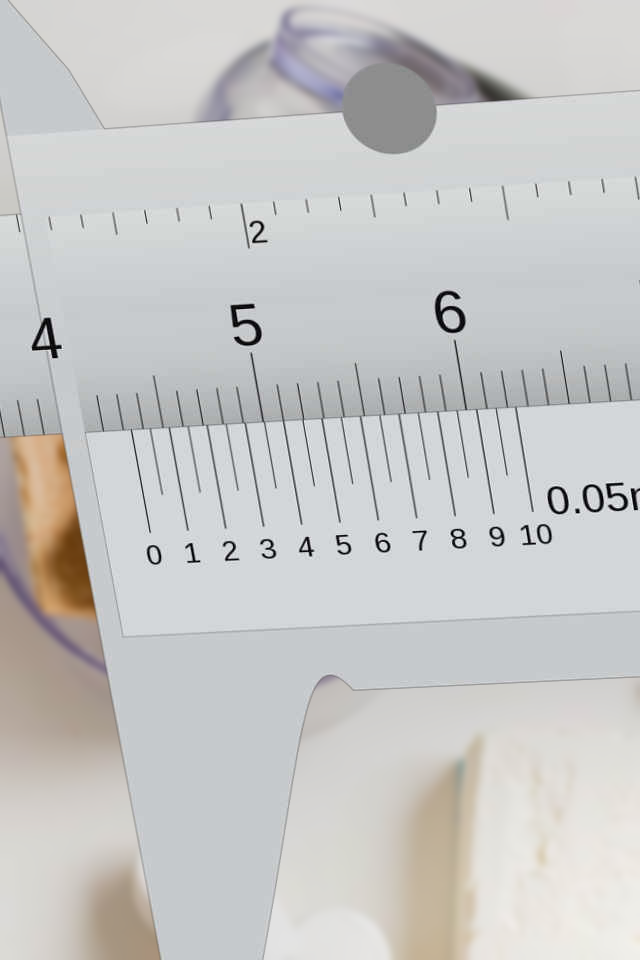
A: 43.4 mm
